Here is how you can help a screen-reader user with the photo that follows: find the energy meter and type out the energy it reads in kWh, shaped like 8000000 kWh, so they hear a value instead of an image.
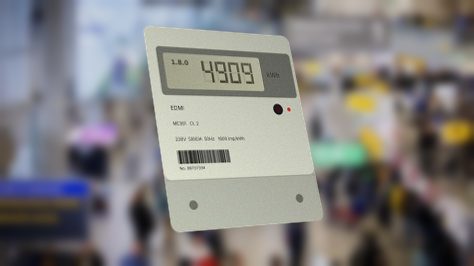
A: 4909 kWh
